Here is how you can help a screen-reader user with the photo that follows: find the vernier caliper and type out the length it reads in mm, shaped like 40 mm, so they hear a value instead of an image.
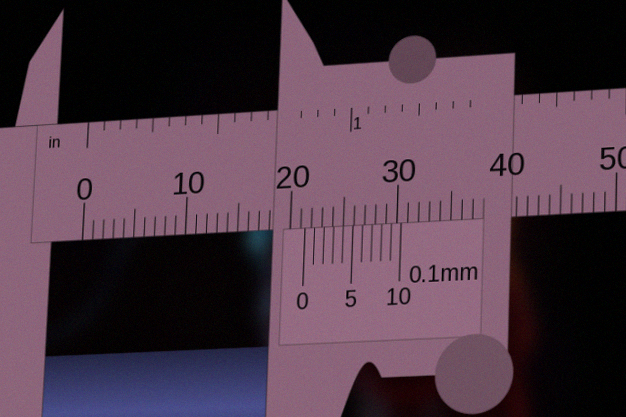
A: 21.4 mm
